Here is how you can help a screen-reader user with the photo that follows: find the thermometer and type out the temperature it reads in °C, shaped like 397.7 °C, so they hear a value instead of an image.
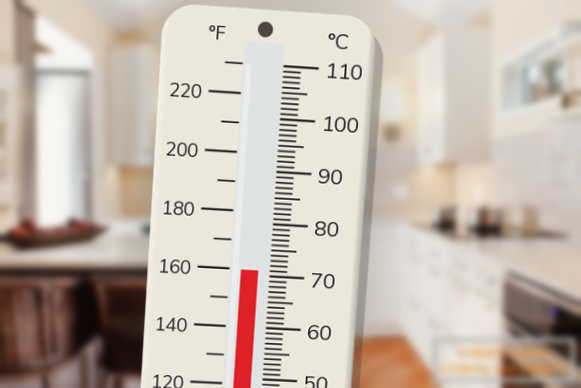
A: 71 °C
